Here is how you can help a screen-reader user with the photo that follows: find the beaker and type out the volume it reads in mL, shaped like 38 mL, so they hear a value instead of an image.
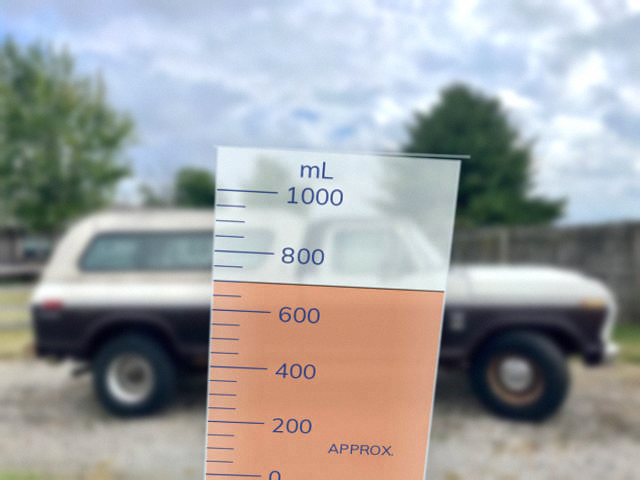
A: 700 mL
